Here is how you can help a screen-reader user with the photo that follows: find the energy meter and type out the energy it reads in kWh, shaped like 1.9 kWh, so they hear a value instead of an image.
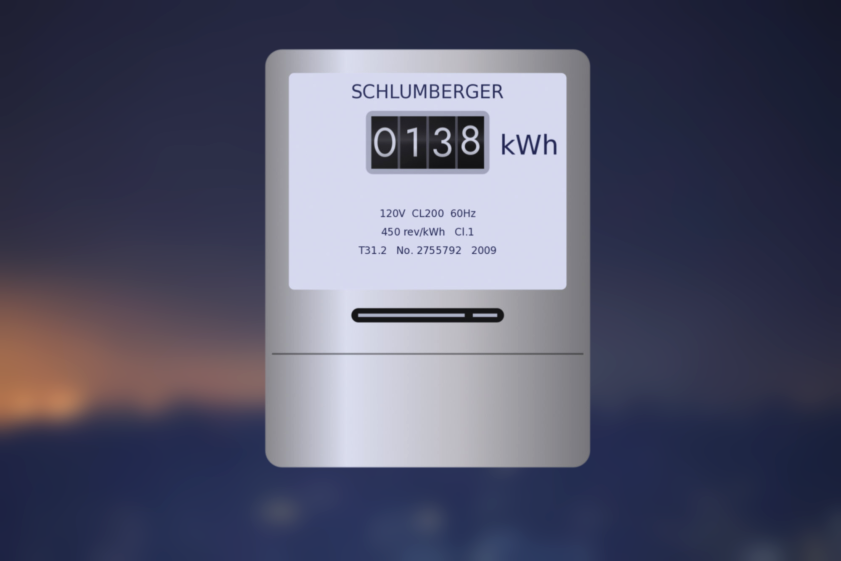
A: 138 kWh
